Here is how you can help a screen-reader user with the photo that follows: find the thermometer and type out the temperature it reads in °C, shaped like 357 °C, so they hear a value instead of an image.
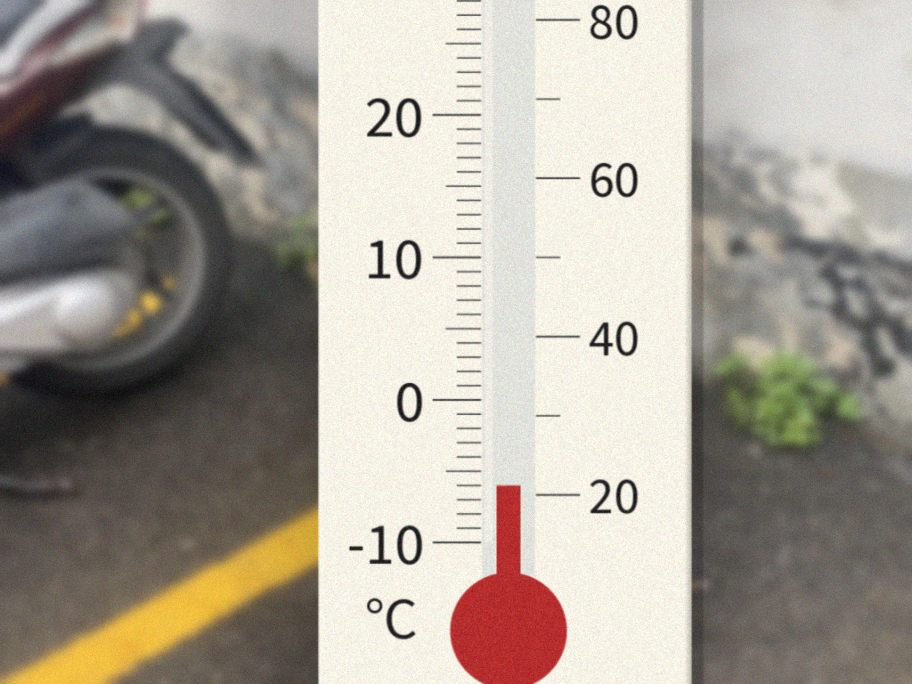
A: -6 °C
